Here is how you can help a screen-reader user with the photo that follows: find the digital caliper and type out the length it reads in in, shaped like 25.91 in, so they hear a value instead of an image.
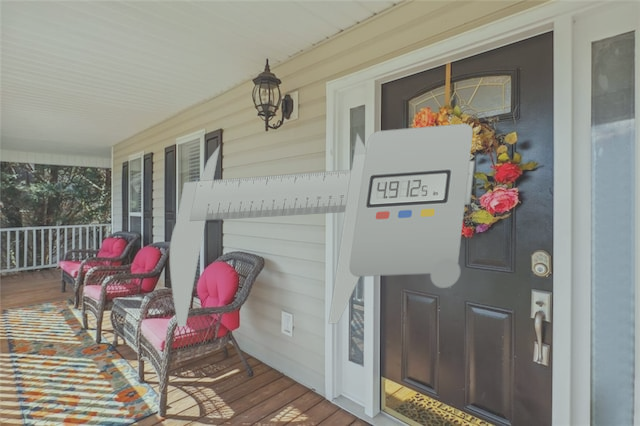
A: 4.9125 in
